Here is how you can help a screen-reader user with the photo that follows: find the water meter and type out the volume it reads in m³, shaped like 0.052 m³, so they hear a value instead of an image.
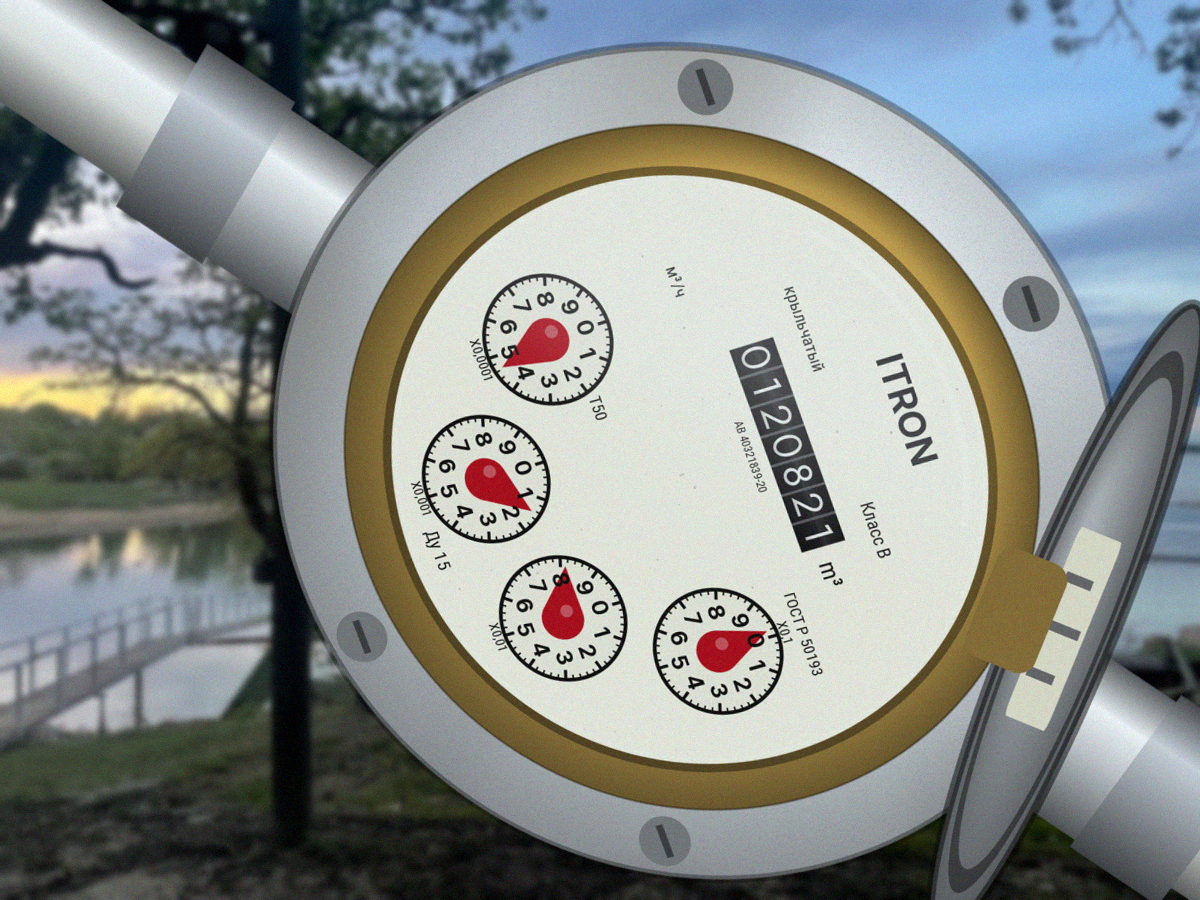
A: 120820.9814 m³
